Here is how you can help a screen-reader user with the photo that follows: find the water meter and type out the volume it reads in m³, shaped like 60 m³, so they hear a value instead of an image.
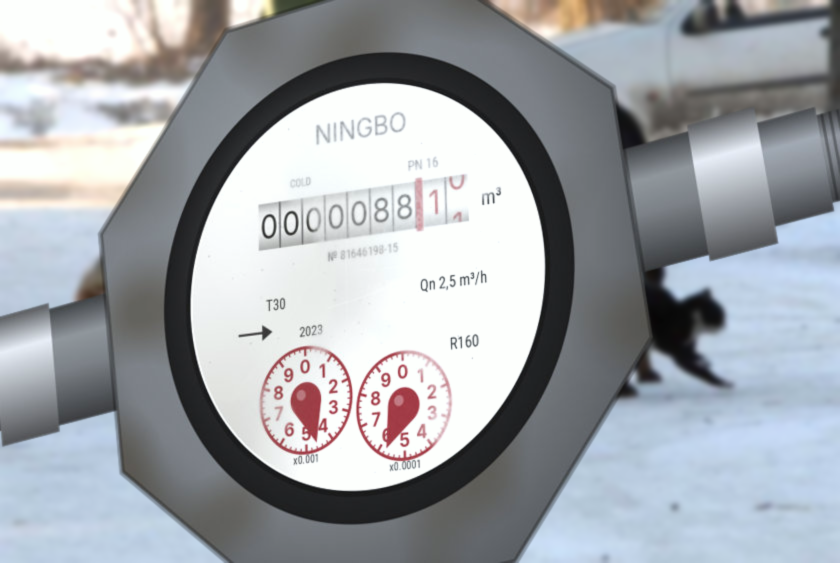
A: 88.1045 m³
